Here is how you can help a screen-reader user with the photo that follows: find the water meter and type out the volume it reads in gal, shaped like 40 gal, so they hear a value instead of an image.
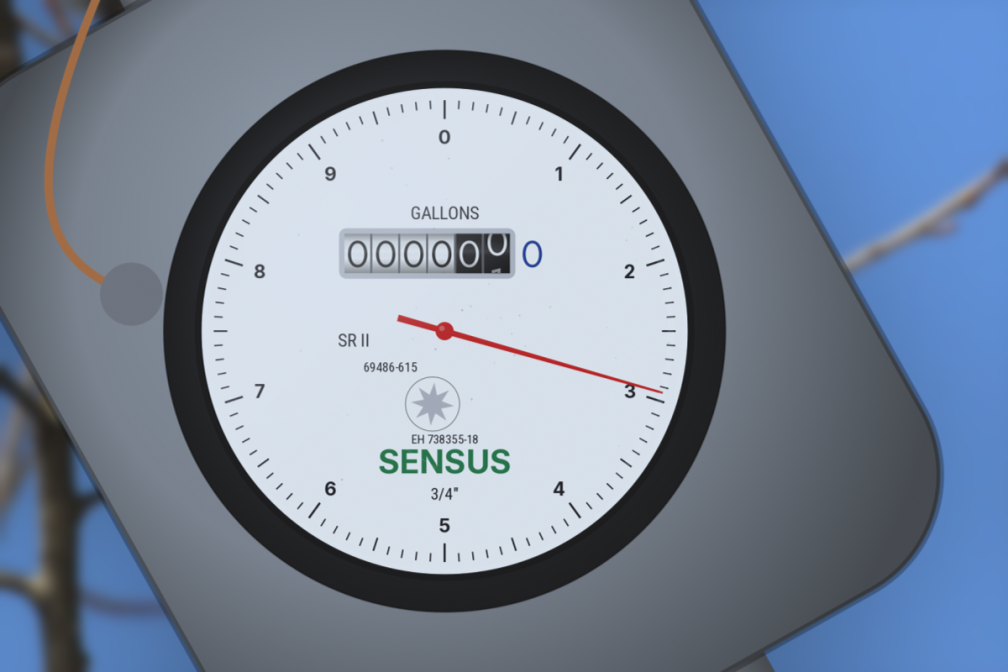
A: 2.9 gal
